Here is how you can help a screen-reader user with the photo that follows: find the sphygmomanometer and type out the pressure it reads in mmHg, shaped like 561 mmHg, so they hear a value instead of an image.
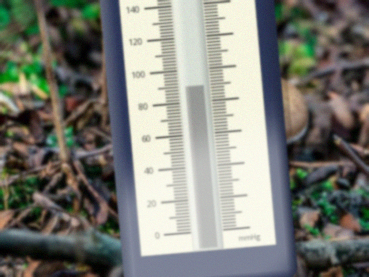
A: 90 mmHg
